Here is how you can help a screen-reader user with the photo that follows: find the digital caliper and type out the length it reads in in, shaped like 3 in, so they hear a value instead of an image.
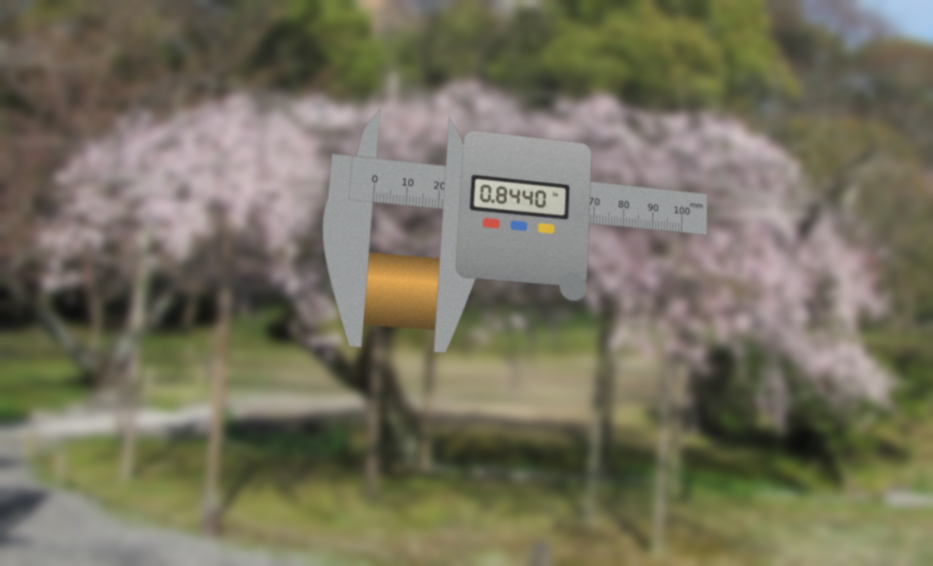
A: 0.8440 in
